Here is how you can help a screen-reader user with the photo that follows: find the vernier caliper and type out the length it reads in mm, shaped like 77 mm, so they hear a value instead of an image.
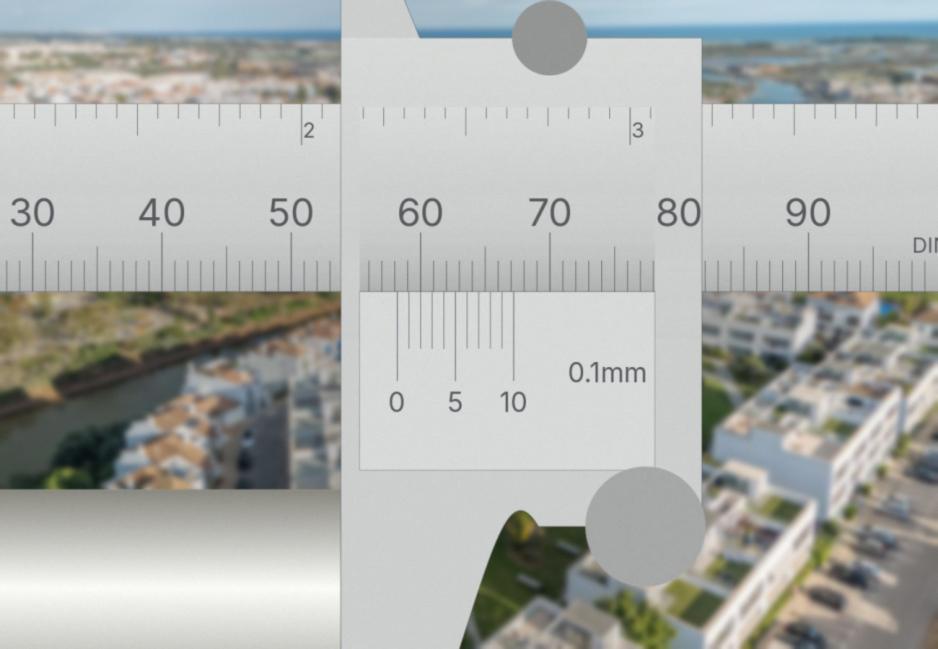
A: 58.2 mm
